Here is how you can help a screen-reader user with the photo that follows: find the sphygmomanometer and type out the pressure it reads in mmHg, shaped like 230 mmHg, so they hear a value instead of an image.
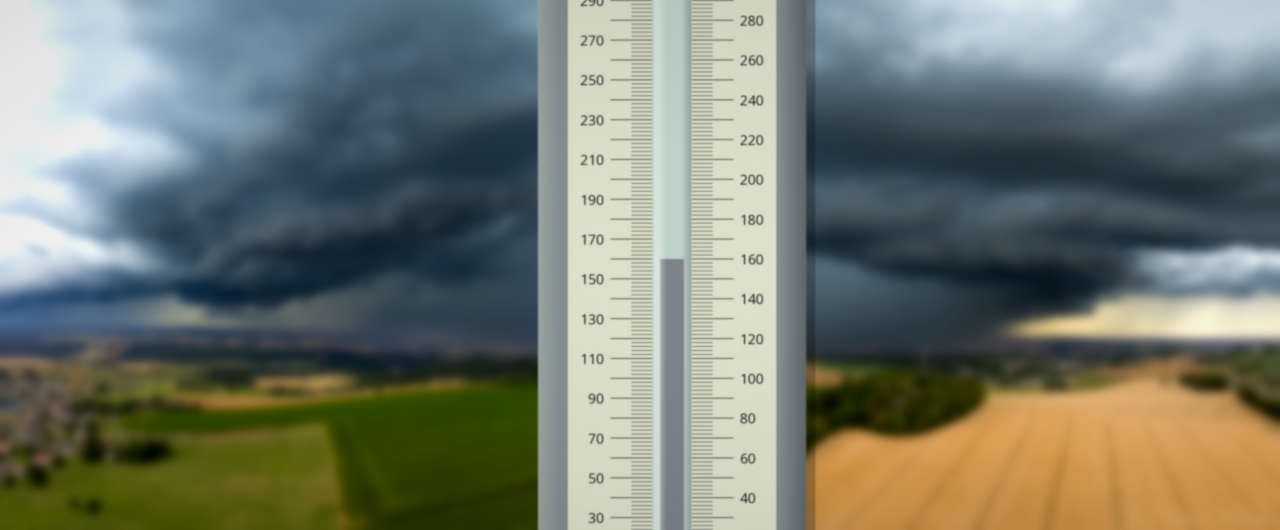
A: 160 mmHg
